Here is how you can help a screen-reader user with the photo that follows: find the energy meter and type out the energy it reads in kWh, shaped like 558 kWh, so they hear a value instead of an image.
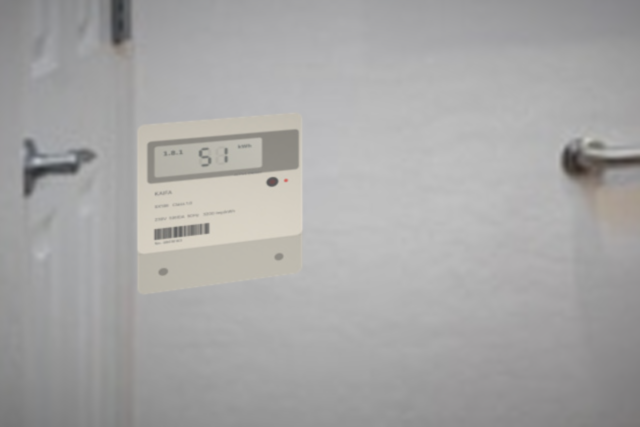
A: 51 kWh
